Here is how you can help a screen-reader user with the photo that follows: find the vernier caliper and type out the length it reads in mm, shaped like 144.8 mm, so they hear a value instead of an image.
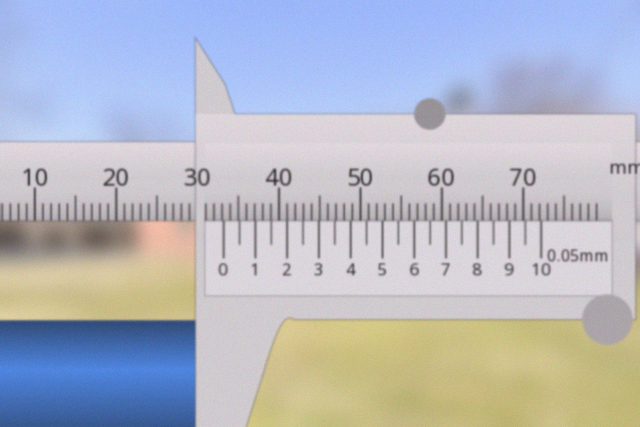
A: 33.2 mm
